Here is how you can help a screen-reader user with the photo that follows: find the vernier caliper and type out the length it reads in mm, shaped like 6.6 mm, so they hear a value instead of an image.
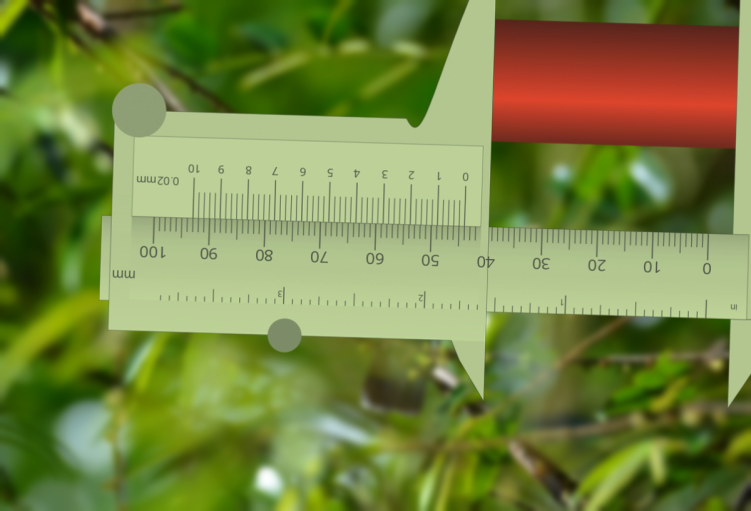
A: 44.0 mm
